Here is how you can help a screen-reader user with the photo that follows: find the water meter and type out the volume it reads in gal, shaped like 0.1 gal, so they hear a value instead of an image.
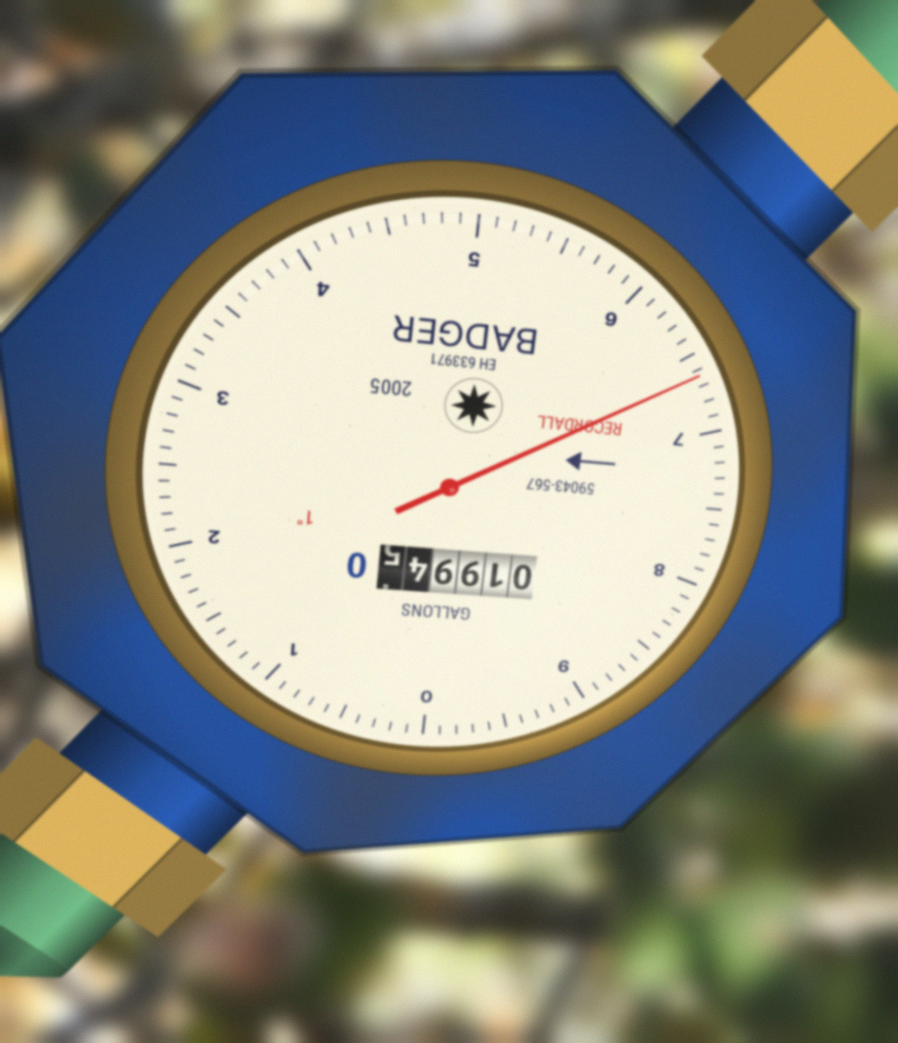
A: 199446.6 gal
